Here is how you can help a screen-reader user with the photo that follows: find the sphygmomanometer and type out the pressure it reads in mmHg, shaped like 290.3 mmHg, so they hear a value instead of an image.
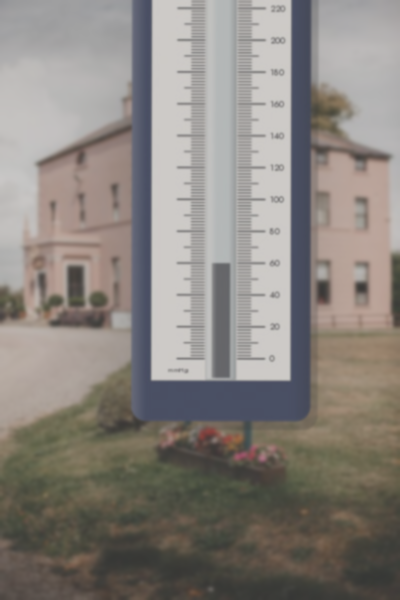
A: 60 mmHg
